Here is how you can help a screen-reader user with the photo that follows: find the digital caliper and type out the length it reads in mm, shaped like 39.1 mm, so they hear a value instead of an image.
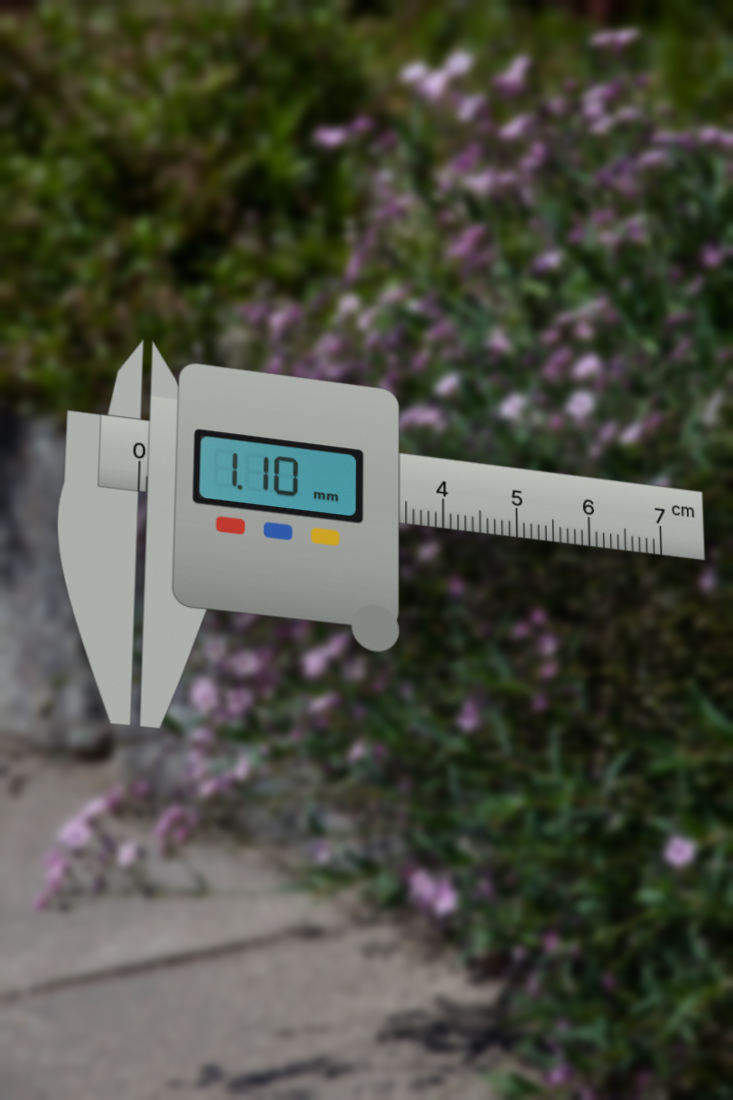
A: 1.10 mm
